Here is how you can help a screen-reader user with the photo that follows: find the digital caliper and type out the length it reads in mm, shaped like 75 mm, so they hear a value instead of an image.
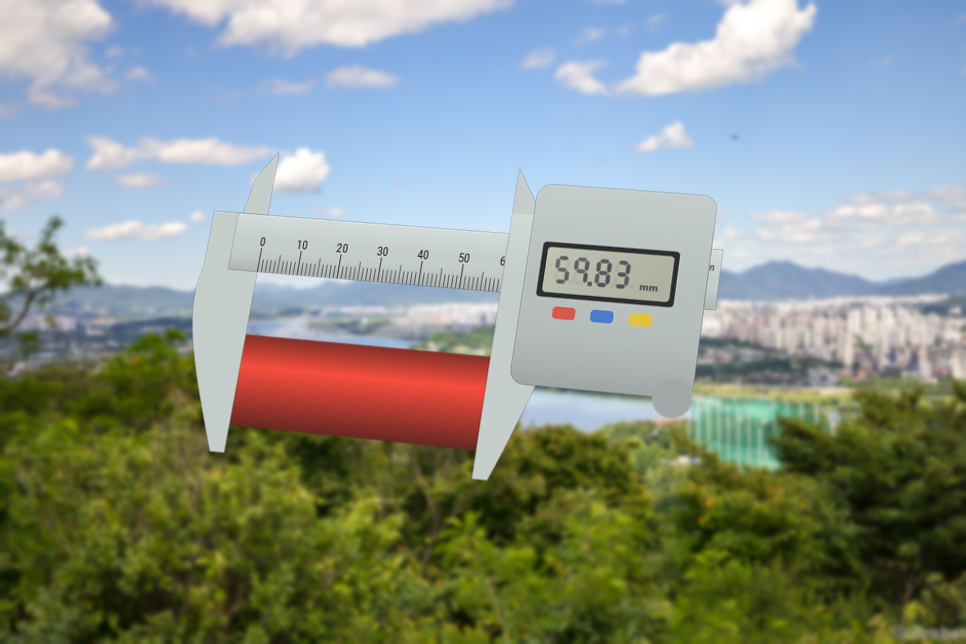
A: 59.83 mm
